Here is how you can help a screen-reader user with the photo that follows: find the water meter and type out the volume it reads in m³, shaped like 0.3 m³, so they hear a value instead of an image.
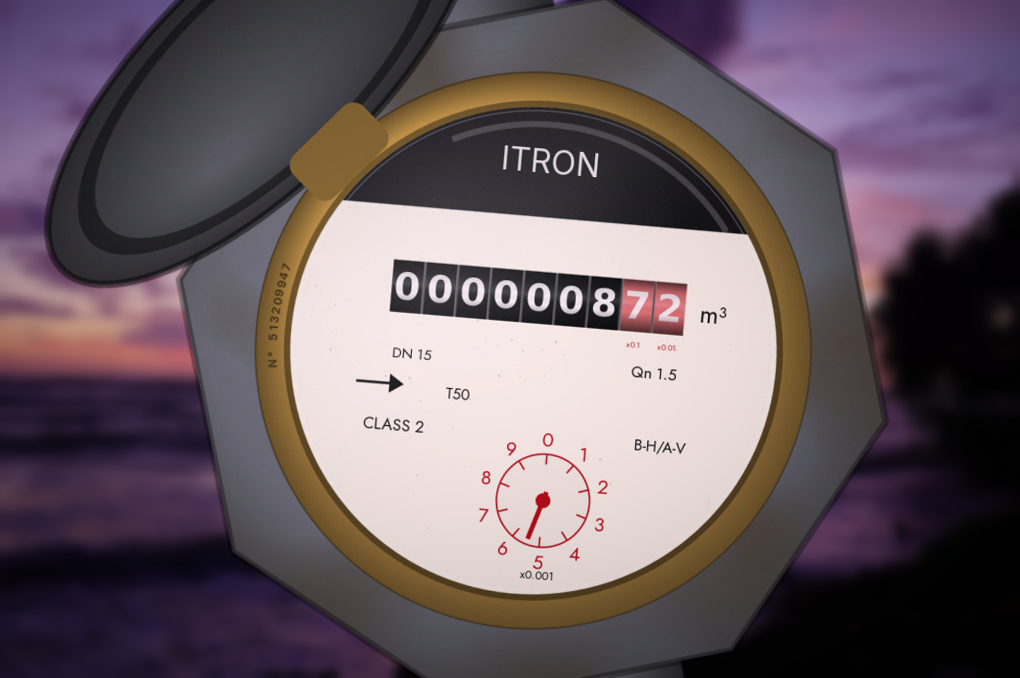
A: 8.725 m³
